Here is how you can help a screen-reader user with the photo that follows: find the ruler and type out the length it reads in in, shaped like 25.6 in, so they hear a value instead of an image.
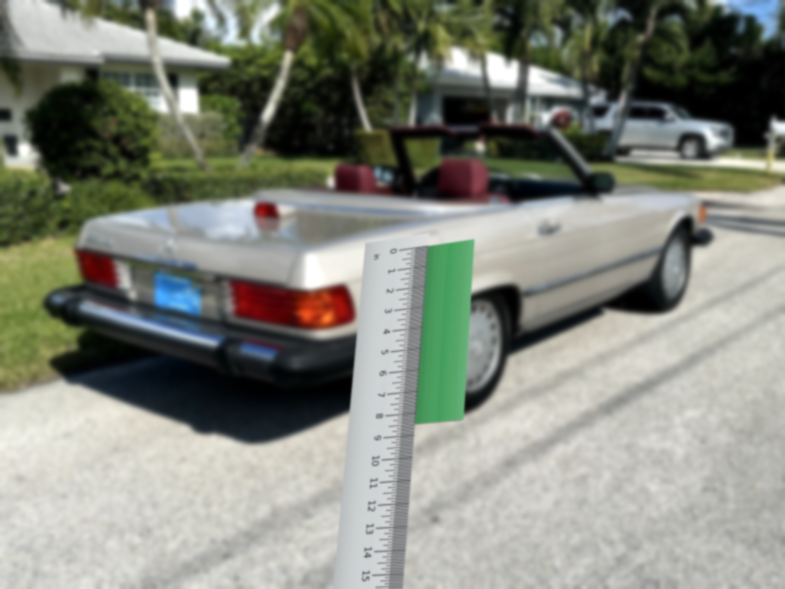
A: 8.5 in
